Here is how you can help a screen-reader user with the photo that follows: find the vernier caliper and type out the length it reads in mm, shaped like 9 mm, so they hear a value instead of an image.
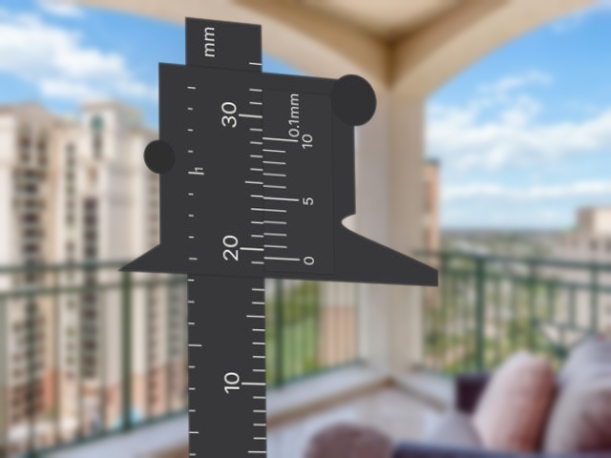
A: 19.4 mm
